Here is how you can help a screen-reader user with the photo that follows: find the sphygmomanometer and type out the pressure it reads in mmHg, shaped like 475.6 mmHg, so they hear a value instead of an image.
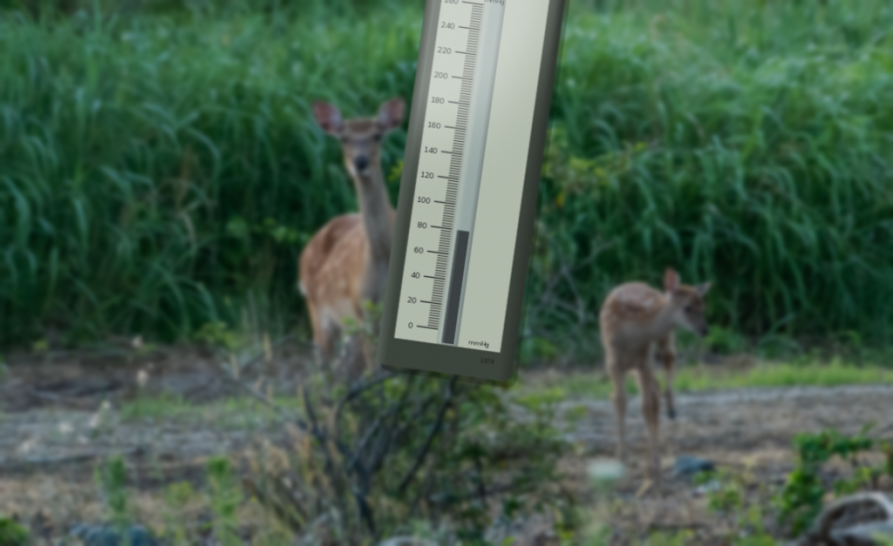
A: 80 mmHg
